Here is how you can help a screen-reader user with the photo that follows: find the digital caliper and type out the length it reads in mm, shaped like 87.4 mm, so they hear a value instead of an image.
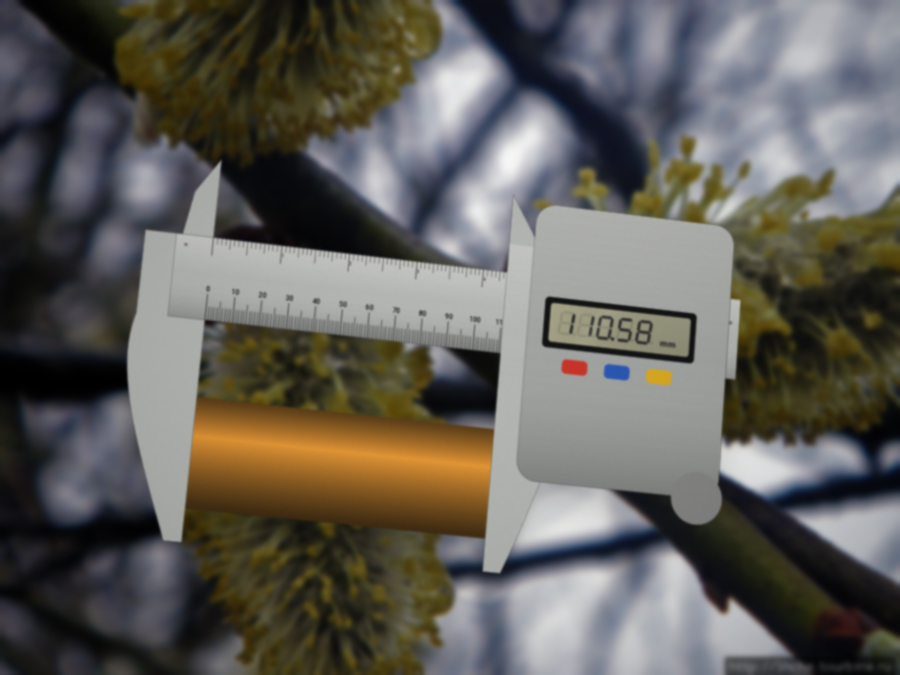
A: 110.58 mm
